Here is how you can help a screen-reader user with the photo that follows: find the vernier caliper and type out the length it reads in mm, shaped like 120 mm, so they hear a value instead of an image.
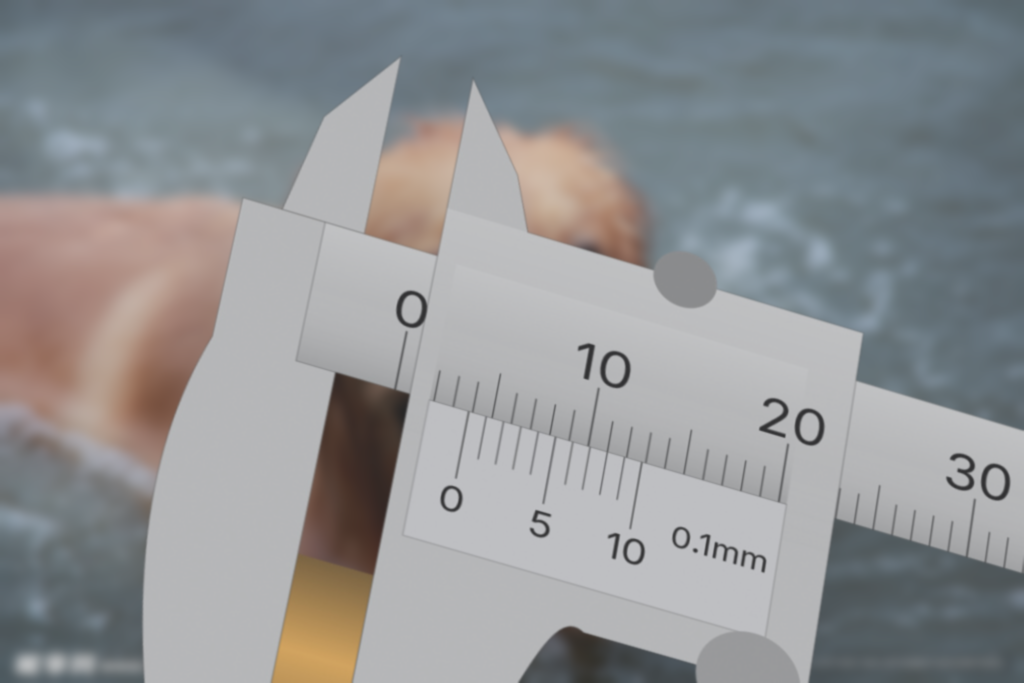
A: 3.8 mm
